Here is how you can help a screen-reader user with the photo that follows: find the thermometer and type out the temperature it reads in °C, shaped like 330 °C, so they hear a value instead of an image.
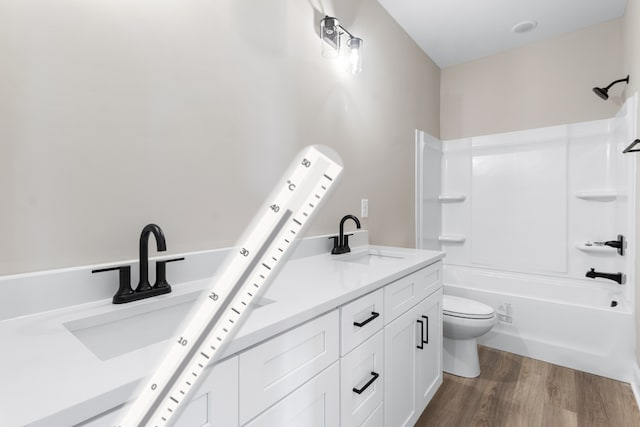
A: 41 °C
